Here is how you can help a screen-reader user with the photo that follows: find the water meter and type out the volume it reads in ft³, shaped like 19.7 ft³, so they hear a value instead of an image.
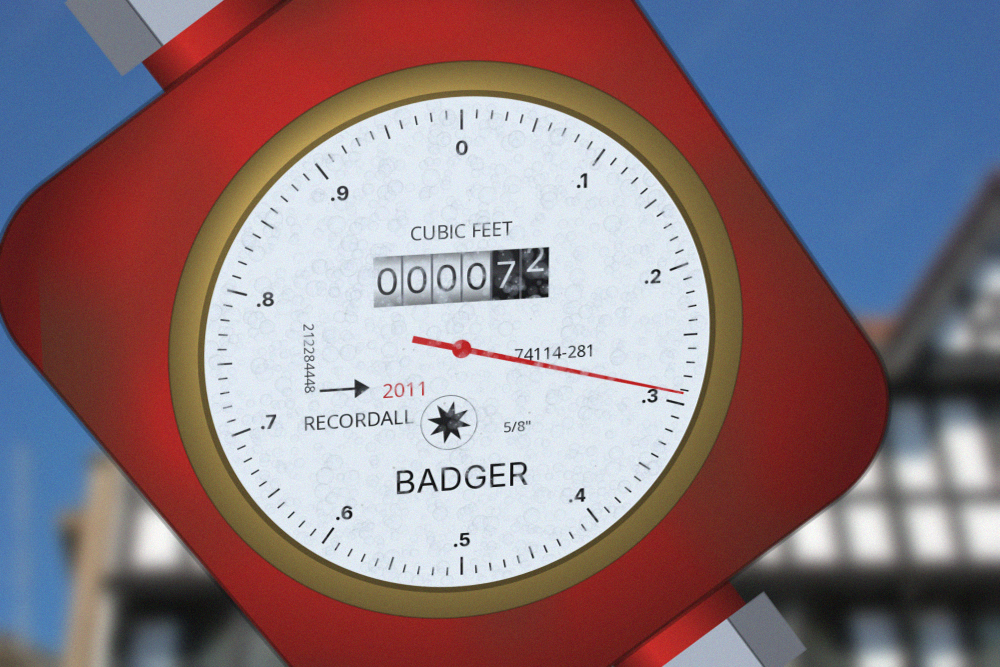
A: 72.29 ft³
